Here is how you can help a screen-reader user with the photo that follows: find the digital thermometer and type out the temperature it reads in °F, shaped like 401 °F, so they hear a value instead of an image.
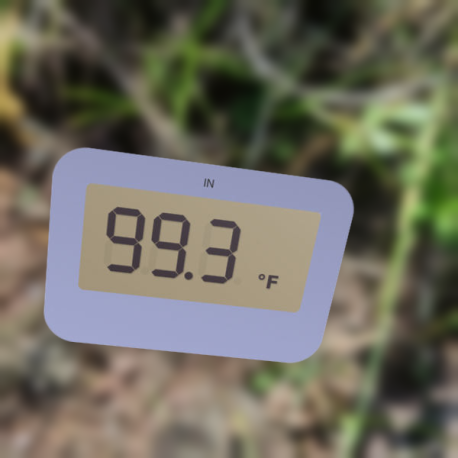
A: 99.3 °F
